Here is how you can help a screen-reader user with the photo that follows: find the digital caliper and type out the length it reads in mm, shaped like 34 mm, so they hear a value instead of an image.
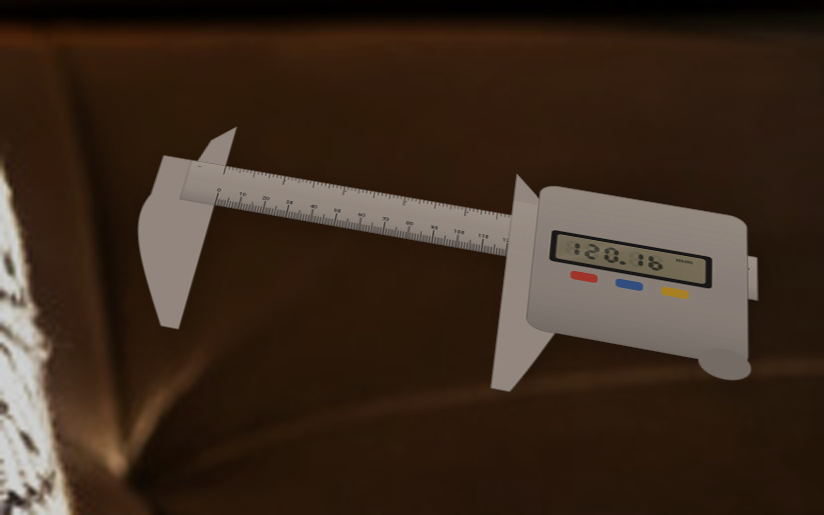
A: 120.16 mm
